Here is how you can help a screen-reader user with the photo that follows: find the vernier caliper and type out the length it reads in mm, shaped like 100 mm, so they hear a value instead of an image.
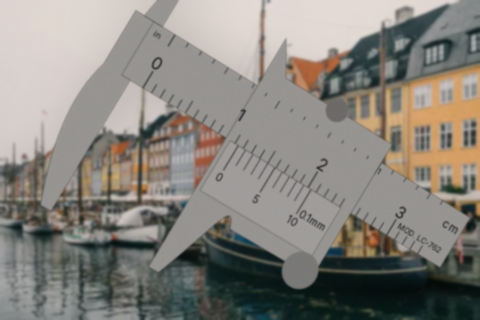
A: 11.4 mm
